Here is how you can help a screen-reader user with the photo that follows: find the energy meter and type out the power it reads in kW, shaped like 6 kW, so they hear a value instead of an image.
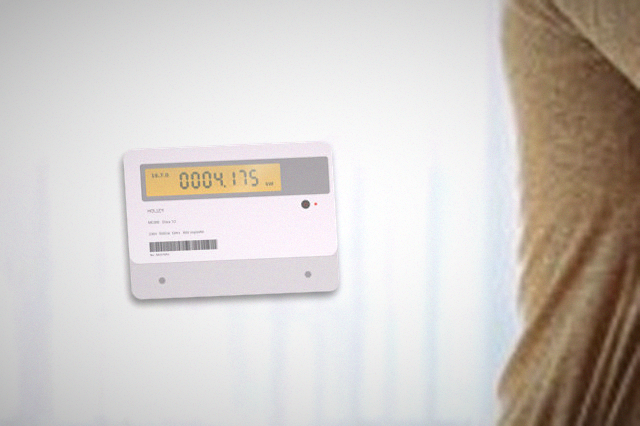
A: 4.175 kW
